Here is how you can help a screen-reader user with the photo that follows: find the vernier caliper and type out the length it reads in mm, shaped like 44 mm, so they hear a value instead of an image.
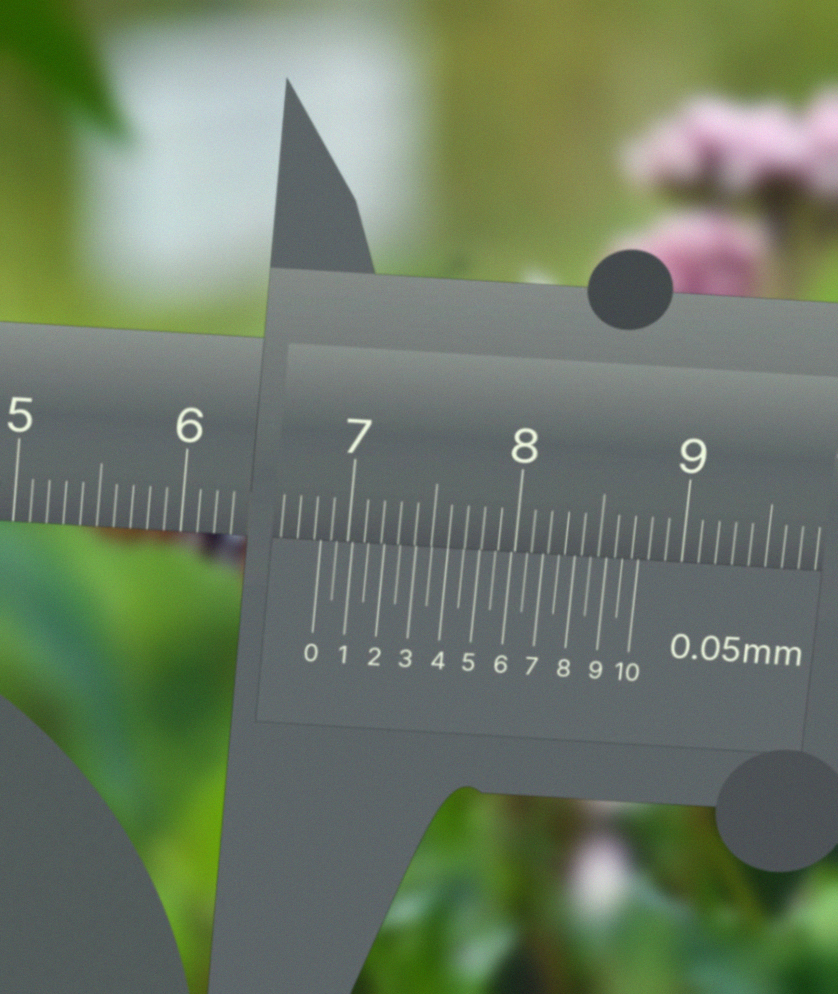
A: 68.4 mm
